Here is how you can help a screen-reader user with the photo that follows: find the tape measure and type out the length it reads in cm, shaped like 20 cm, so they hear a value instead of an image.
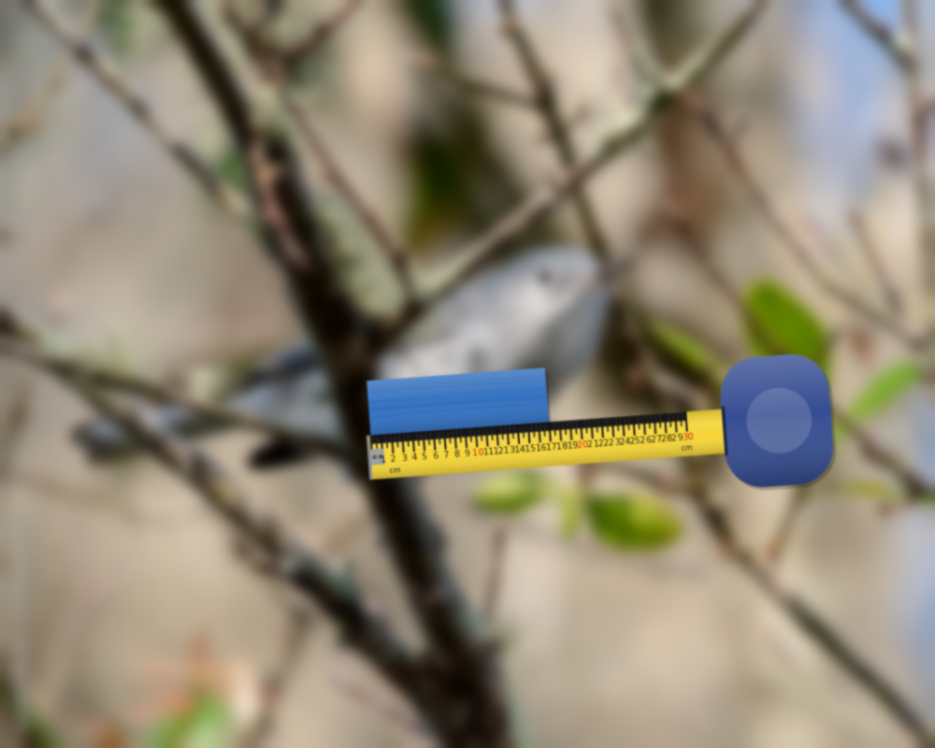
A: 17 cm
